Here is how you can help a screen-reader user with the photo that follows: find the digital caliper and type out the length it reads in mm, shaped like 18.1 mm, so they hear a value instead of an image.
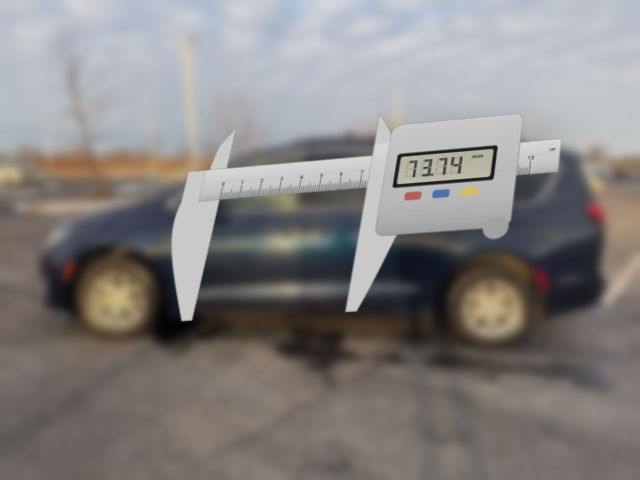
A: 73.74 mm
